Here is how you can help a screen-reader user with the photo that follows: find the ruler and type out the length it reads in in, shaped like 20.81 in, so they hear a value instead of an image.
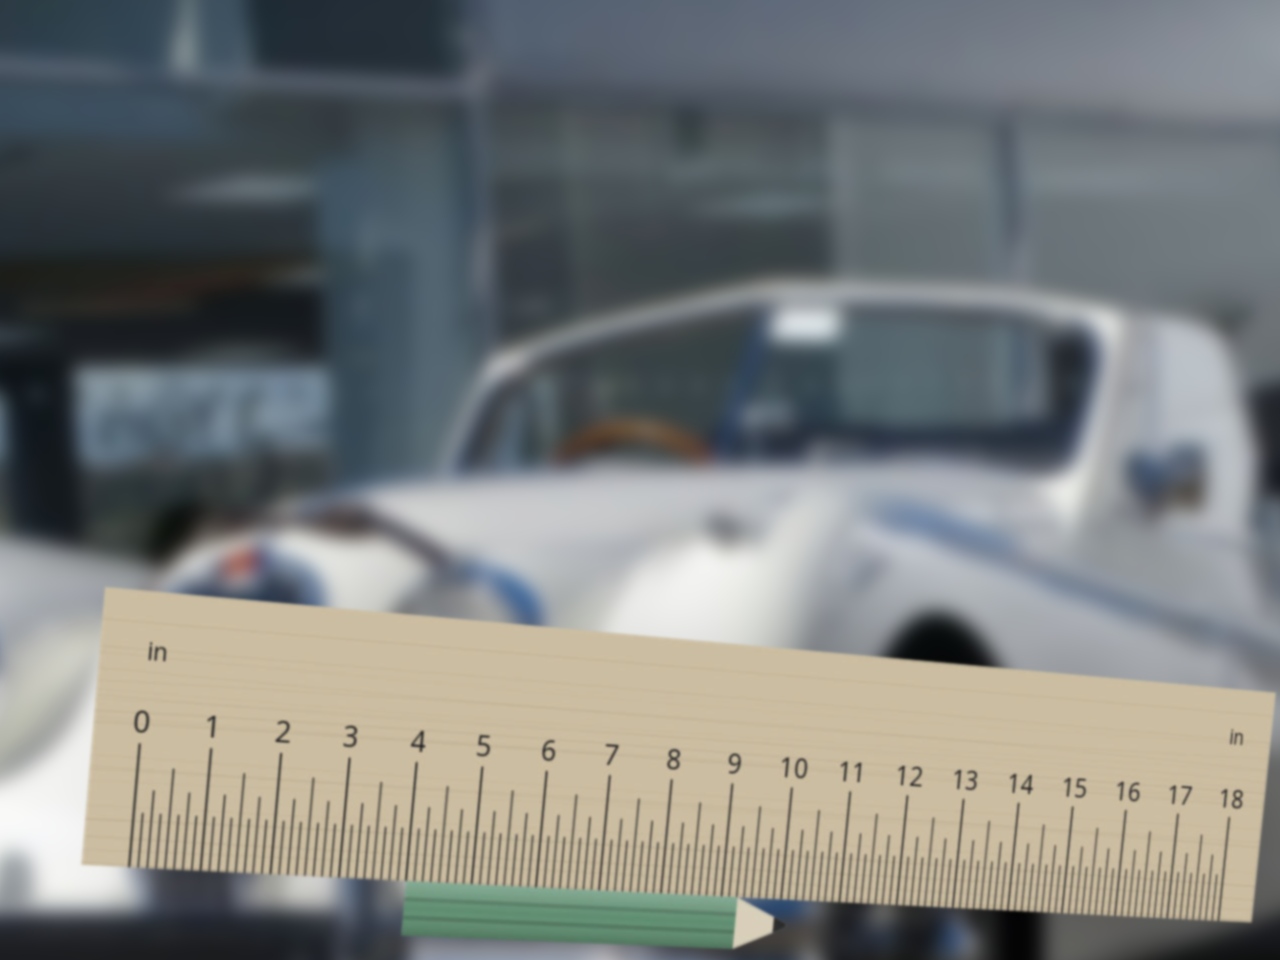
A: 6.125 in
